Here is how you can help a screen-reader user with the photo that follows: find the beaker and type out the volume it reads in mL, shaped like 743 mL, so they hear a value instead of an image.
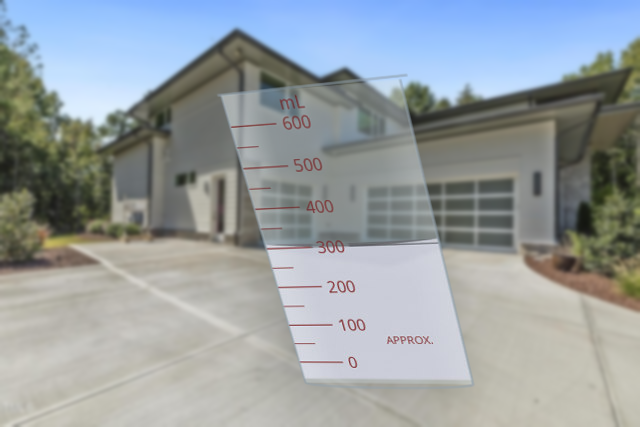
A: 300 mL
